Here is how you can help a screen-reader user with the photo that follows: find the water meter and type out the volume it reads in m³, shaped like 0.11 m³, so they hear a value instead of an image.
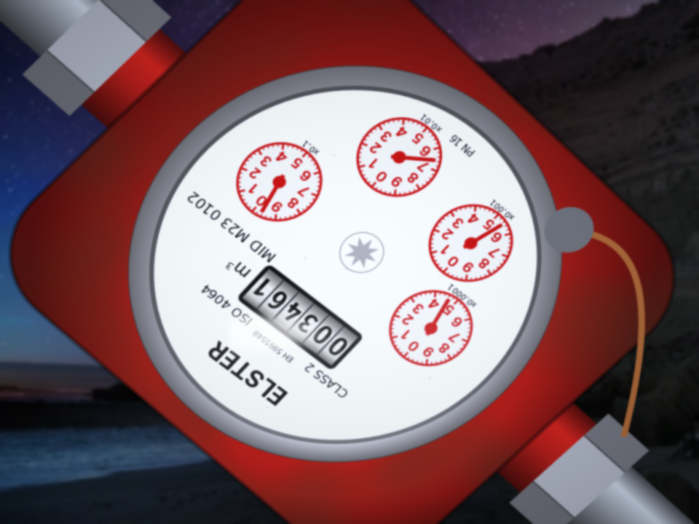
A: 3460.9654 m³
